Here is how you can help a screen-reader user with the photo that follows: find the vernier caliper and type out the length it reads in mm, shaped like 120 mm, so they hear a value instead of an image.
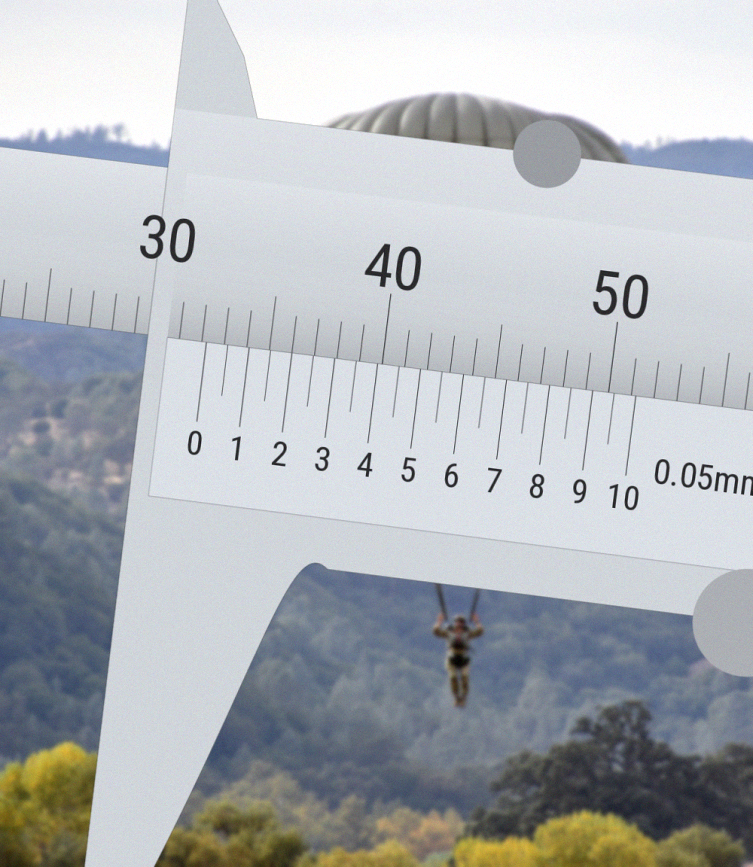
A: 32.20 mm
